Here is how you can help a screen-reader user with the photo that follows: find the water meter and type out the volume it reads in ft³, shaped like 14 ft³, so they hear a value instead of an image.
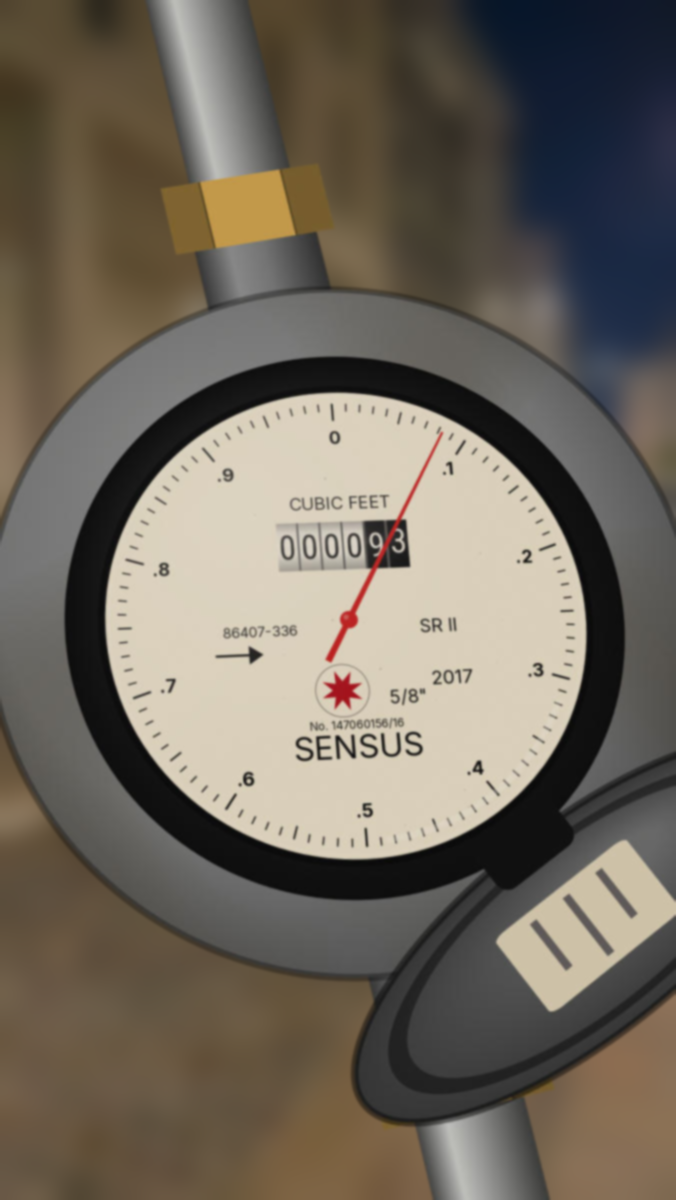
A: 93.08 ft³
